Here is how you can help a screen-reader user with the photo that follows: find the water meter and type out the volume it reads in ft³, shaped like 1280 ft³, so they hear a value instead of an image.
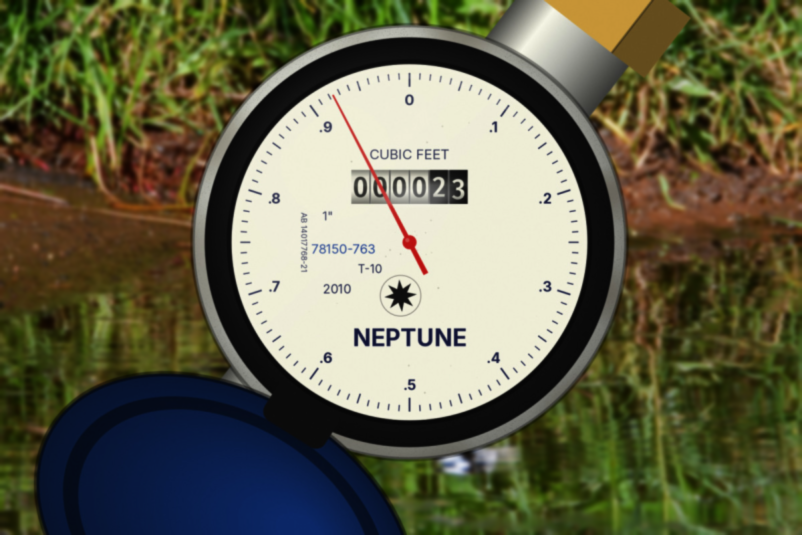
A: 22.92 ft³
